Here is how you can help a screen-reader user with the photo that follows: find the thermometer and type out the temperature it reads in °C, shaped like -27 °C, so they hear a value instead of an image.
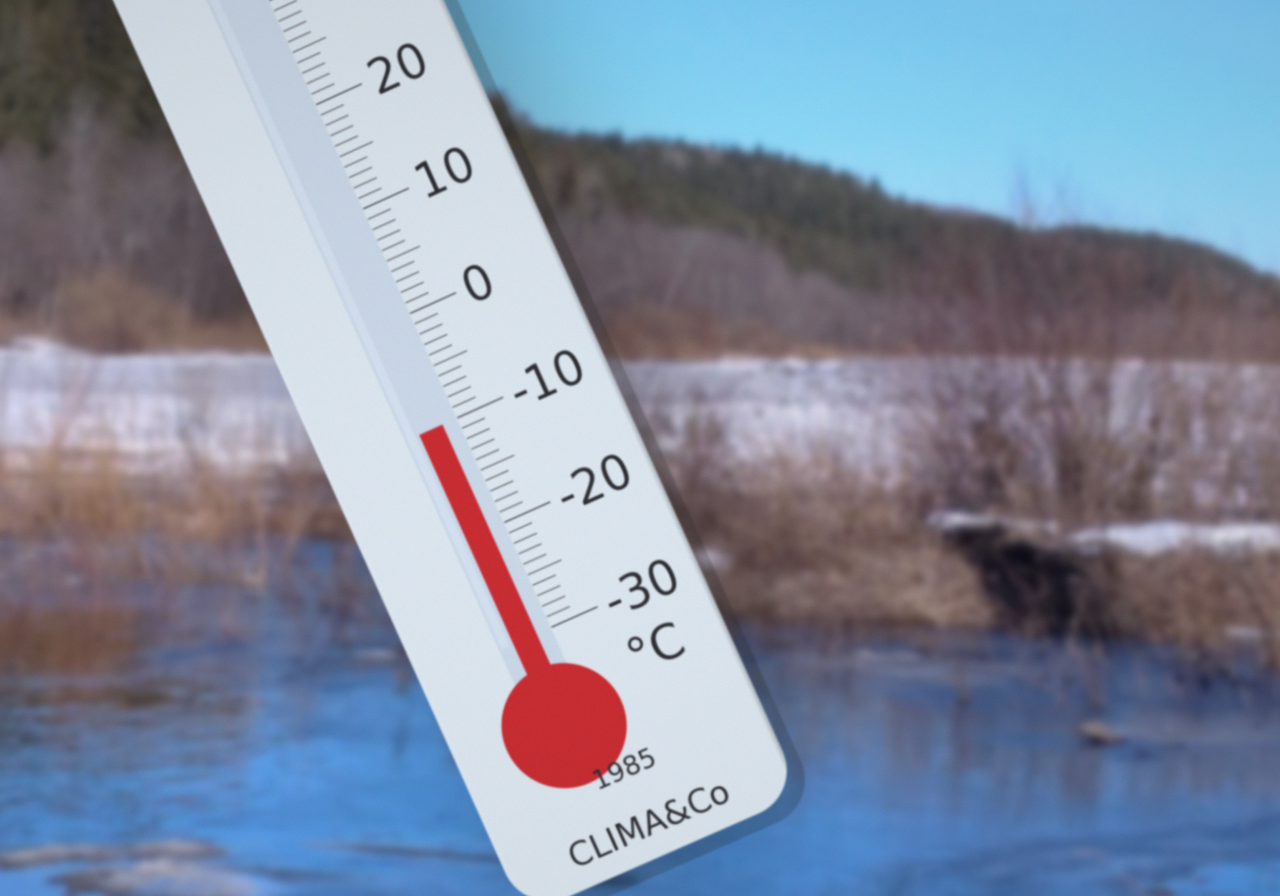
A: -10 °C
